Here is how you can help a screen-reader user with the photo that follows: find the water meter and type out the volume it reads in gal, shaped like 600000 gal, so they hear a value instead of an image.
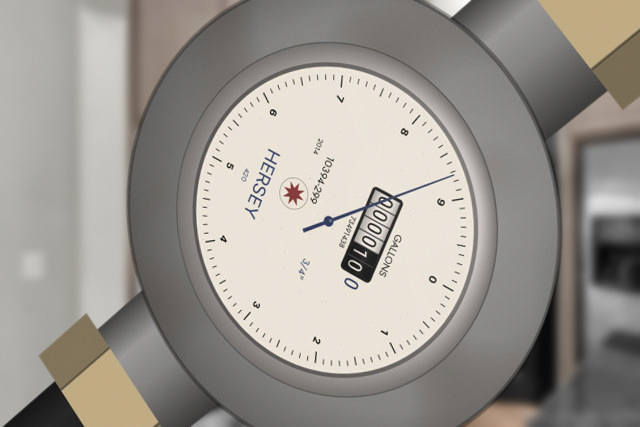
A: 98.7 gal
